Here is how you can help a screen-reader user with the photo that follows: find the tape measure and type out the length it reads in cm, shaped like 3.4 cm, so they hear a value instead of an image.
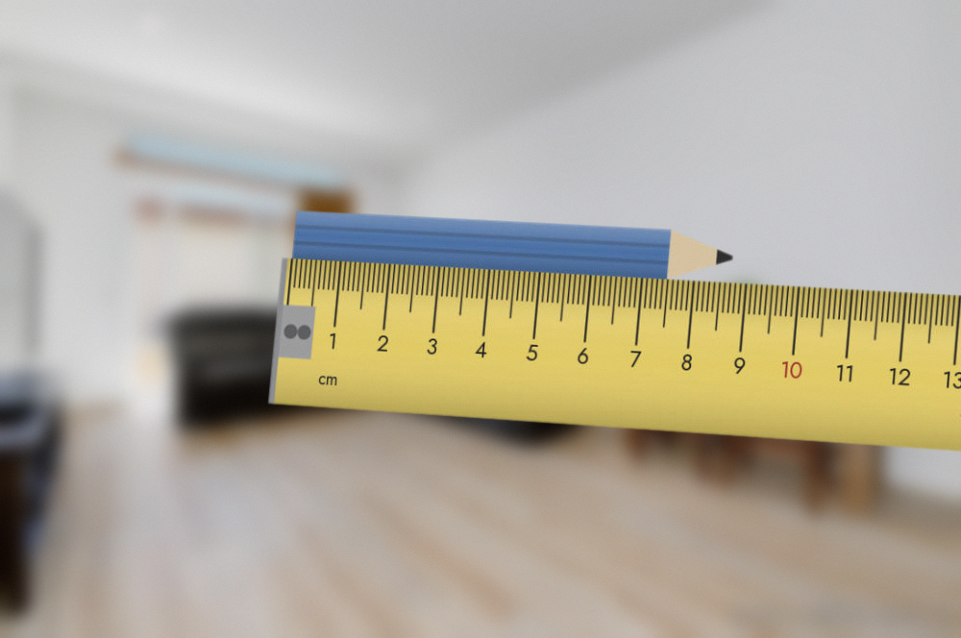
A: 8.7 cm
